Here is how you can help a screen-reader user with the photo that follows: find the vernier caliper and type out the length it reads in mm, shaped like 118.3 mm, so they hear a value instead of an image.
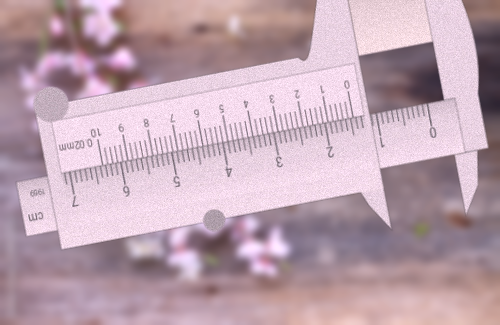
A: 14.5 mm
